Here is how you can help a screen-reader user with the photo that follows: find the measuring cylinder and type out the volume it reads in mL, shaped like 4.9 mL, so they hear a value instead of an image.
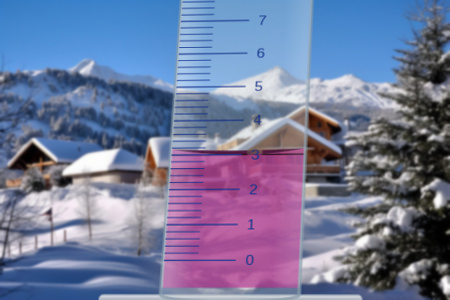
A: 3 mL
